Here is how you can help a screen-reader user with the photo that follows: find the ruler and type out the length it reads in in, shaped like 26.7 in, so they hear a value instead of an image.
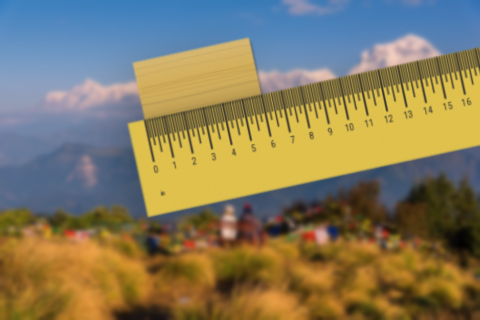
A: 6 in
